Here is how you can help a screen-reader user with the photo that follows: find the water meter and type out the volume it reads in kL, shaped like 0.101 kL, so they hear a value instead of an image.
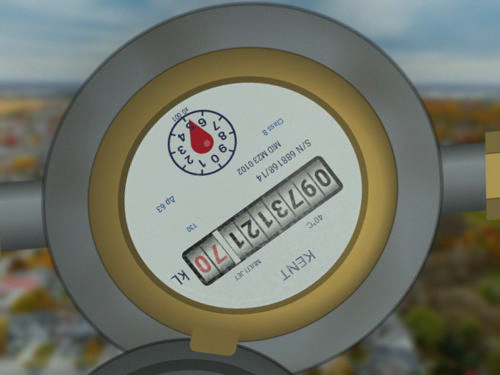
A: 973121.705 kL
